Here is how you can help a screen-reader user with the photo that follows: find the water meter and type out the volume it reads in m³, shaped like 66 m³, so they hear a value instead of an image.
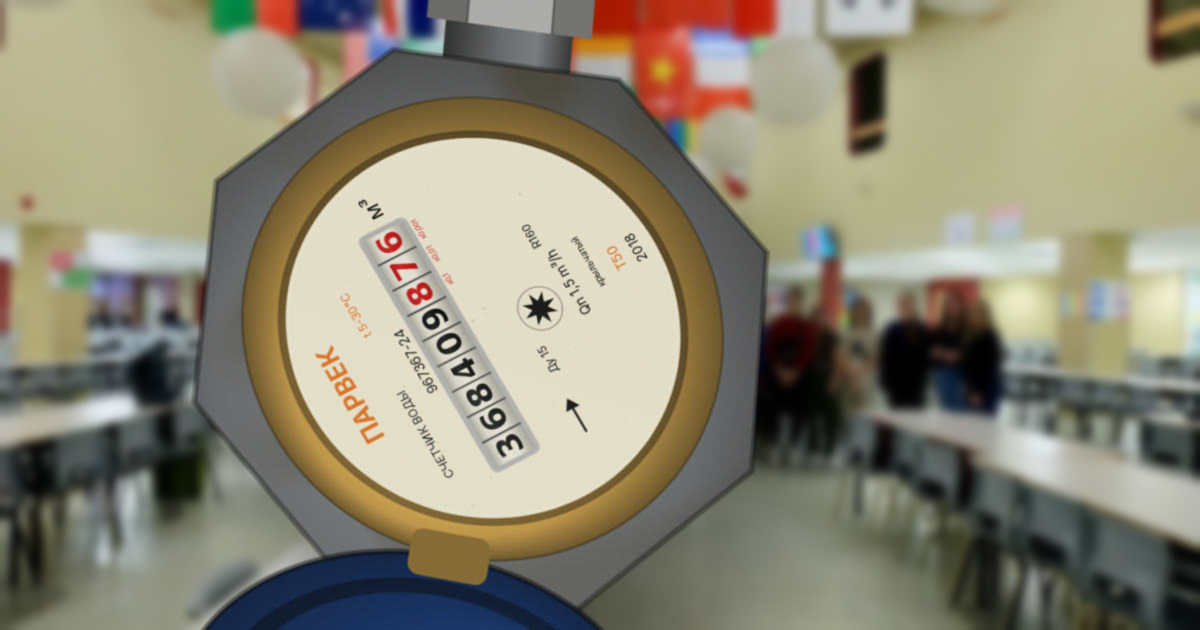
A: 368409.876 m³
